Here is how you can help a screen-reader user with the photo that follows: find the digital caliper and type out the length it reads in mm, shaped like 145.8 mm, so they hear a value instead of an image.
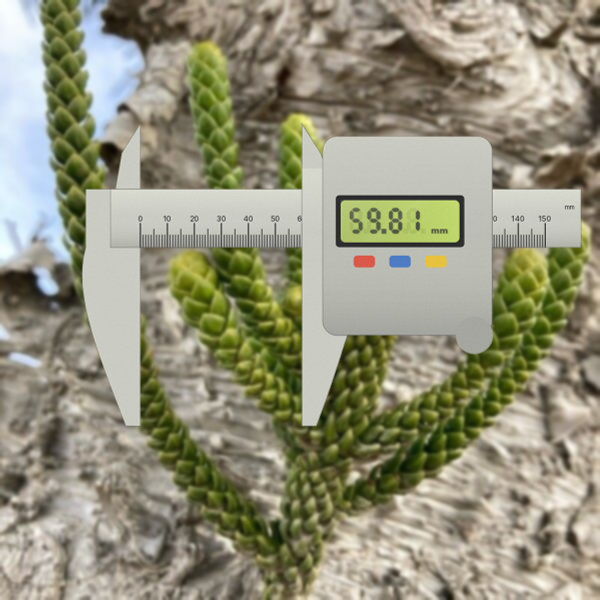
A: 59.81 mm
